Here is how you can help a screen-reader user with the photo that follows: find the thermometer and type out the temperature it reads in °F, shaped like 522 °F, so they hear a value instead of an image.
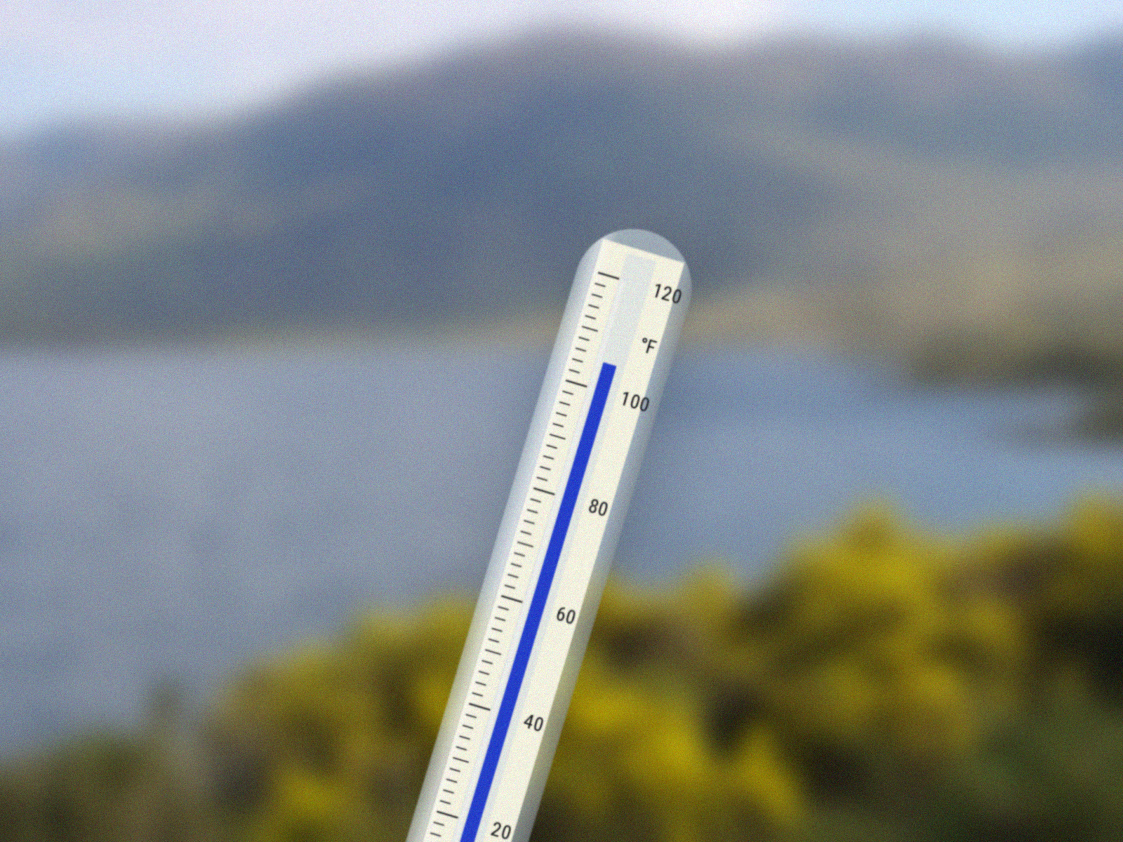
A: 105 °F
